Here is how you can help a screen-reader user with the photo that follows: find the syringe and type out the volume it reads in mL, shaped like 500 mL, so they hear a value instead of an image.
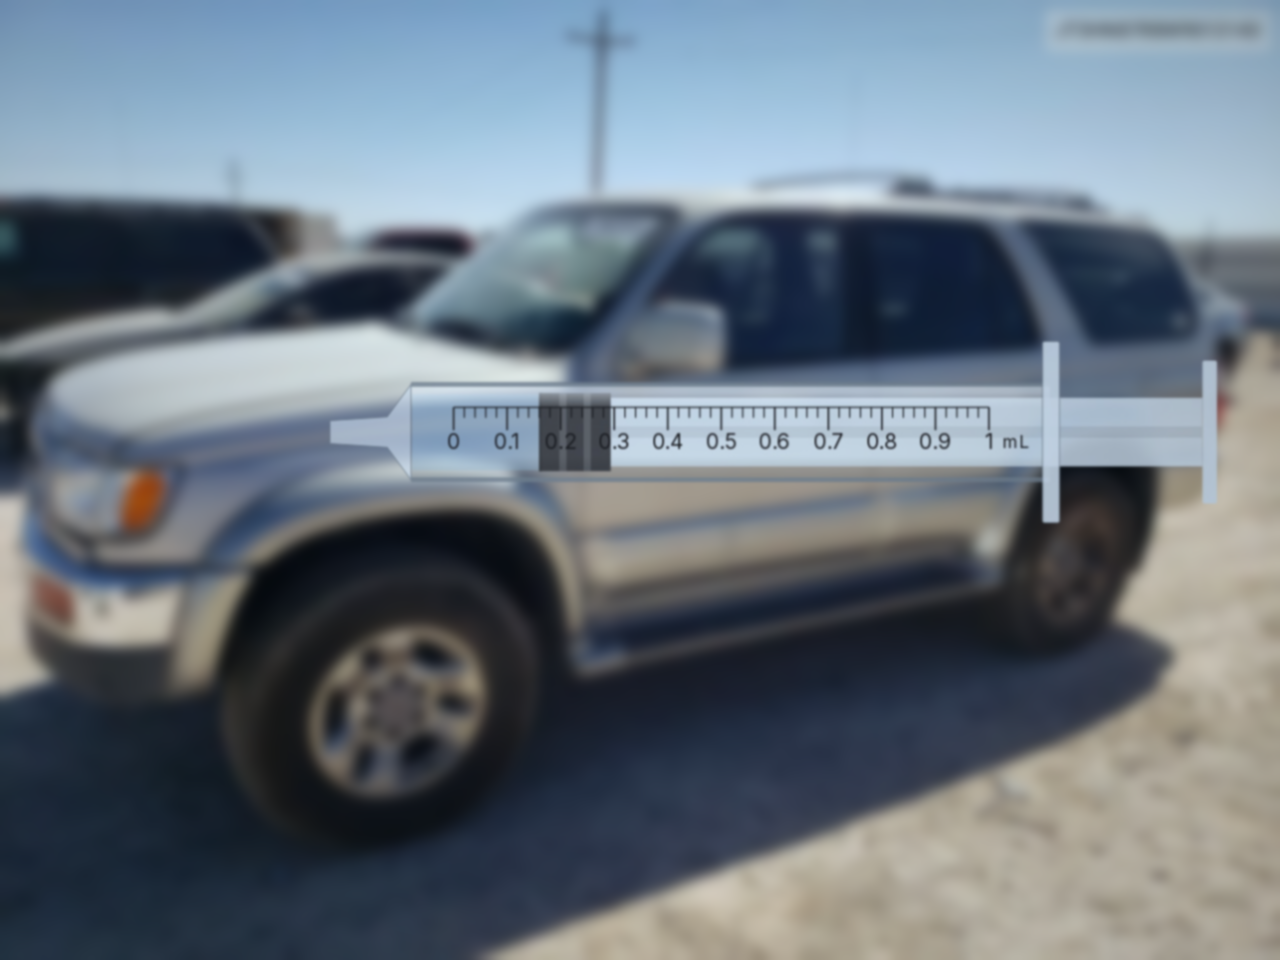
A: 0.16 mL
